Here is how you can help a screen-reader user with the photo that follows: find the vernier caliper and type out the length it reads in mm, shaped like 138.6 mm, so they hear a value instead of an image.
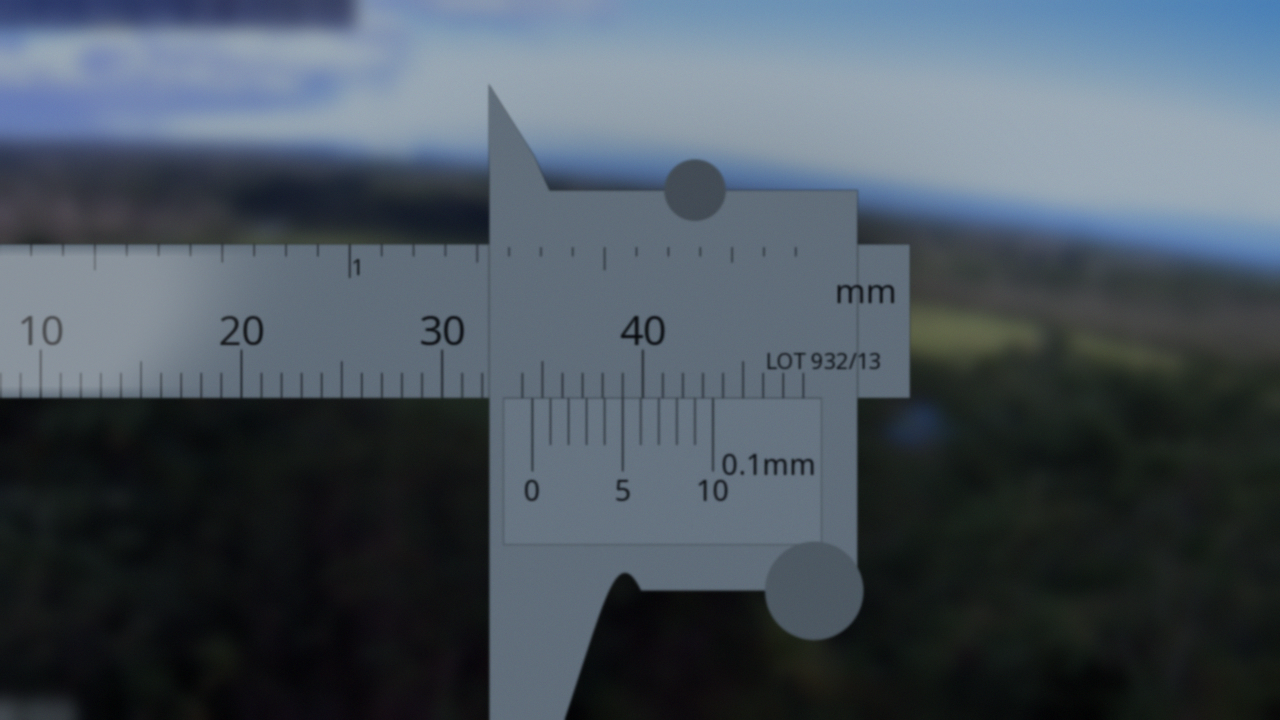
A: 34.5 mm
